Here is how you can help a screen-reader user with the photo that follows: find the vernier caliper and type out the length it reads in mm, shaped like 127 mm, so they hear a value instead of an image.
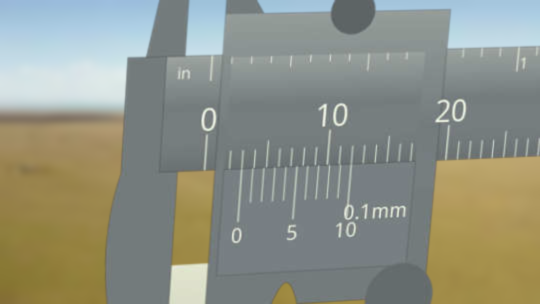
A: 3.0 mm
